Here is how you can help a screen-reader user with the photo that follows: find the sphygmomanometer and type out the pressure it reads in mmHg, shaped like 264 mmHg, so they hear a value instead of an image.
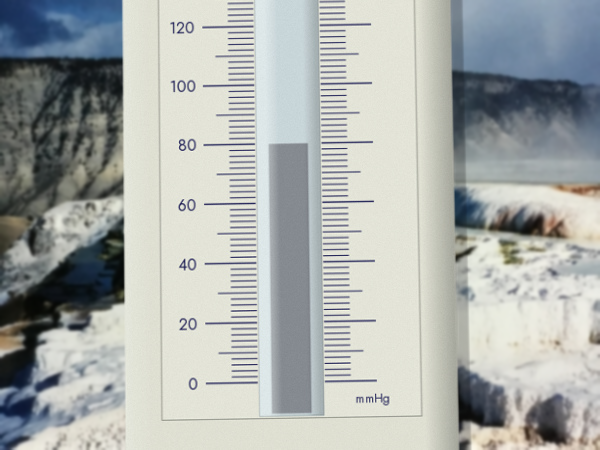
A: 80 mmHg
